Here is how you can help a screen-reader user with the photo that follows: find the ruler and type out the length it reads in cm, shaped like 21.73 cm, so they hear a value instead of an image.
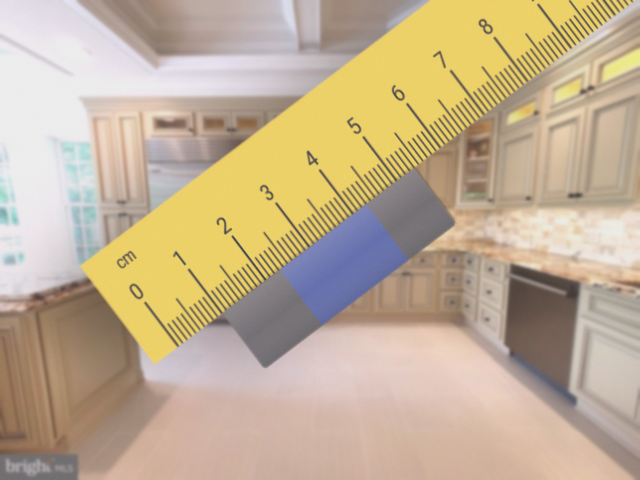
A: 4.4 cm
